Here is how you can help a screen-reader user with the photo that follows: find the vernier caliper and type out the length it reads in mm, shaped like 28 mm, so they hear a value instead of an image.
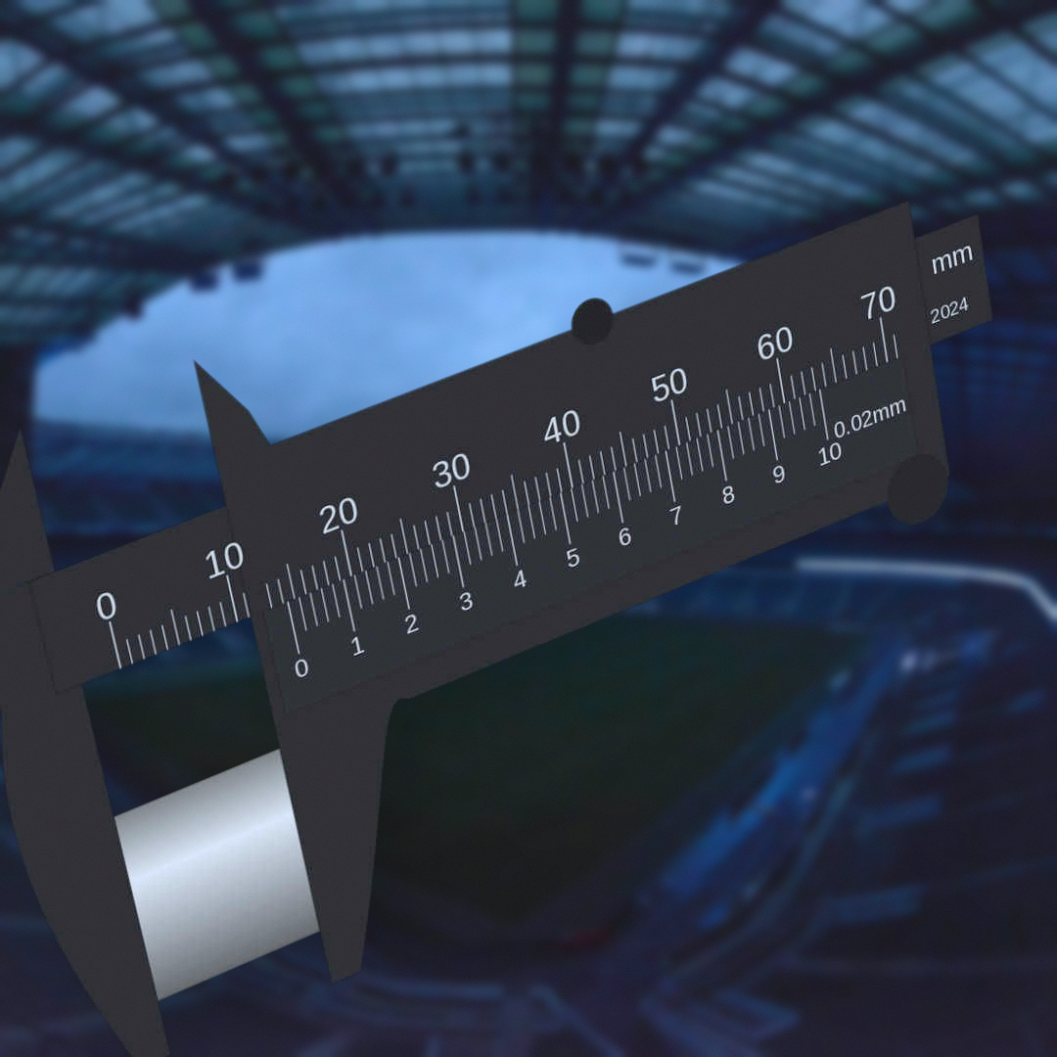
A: 14.4 mm
